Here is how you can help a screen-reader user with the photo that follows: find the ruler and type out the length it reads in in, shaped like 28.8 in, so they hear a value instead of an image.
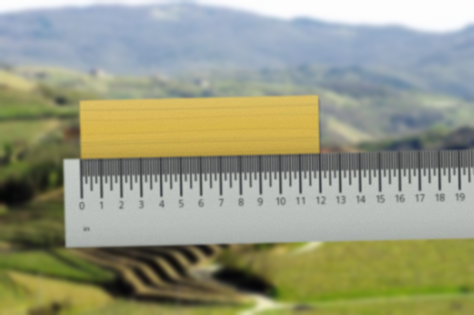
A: 12 in
